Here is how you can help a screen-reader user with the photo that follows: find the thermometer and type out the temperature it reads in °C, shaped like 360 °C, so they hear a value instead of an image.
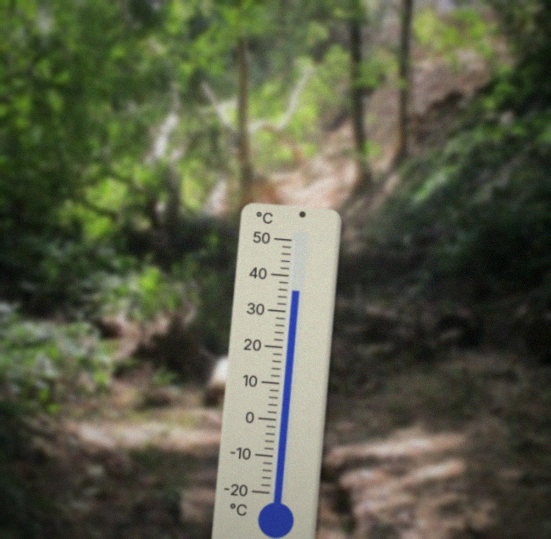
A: 36 °C
